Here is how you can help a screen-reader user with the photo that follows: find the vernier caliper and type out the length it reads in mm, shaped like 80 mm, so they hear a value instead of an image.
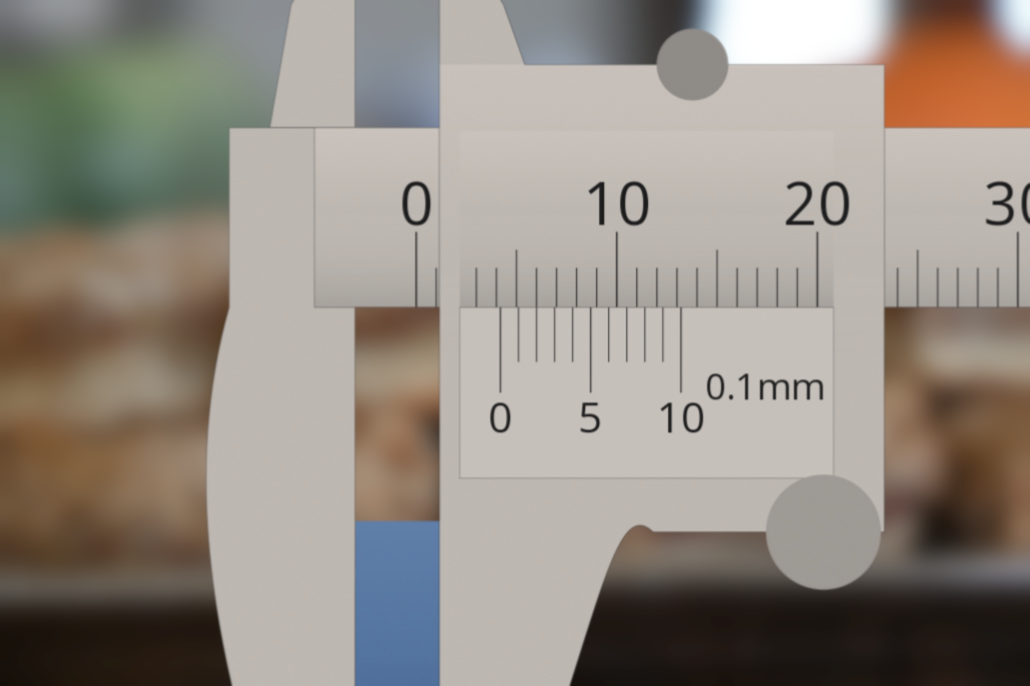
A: 4.2 mm
